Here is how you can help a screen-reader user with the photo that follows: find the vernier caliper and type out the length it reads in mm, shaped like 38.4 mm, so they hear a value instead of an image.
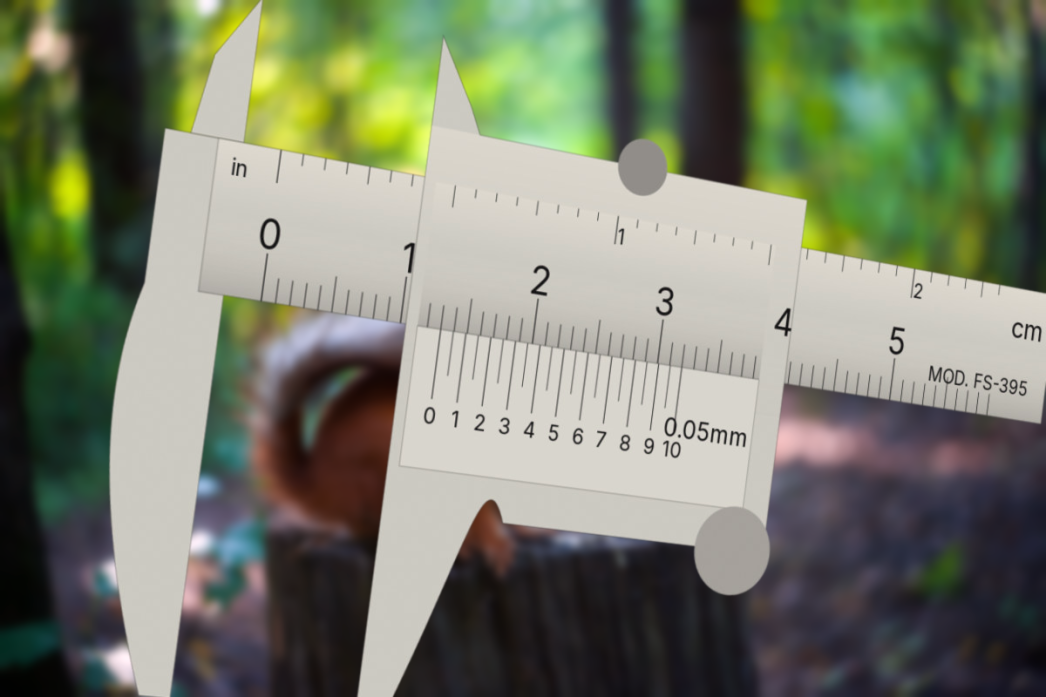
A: 13.0 mm
